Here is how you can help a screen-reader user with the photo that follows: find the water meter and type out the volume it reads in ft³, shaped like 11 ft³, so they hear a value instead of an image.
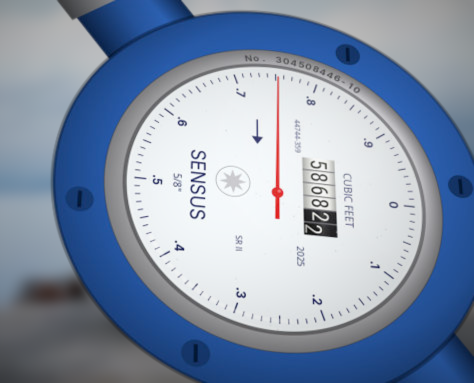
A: 586821.75 ft³
